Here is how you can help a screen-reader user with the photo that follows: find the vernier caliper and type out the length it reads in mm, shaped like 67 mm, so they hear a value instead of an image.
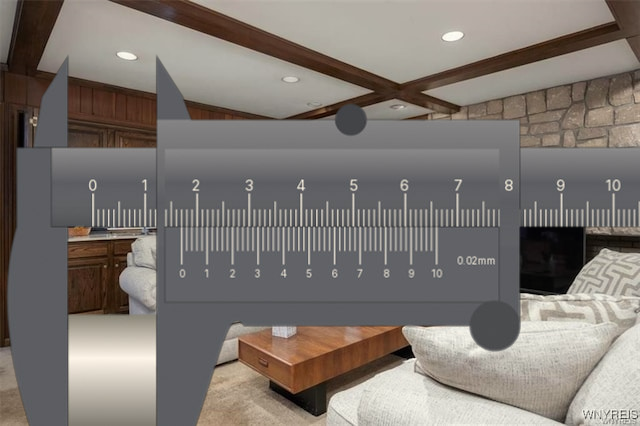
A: 17.0 mm
